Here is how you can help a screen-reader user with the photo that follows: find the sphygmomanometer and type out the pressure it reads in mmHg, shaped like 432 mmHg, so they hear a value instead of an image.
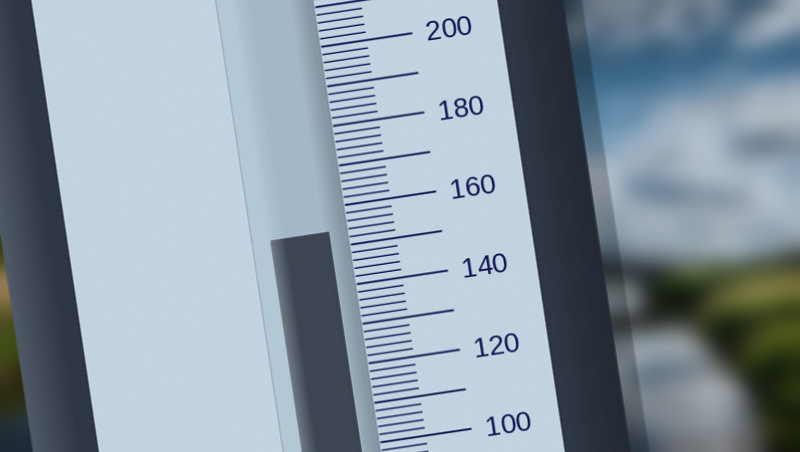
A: 154 mmHg
